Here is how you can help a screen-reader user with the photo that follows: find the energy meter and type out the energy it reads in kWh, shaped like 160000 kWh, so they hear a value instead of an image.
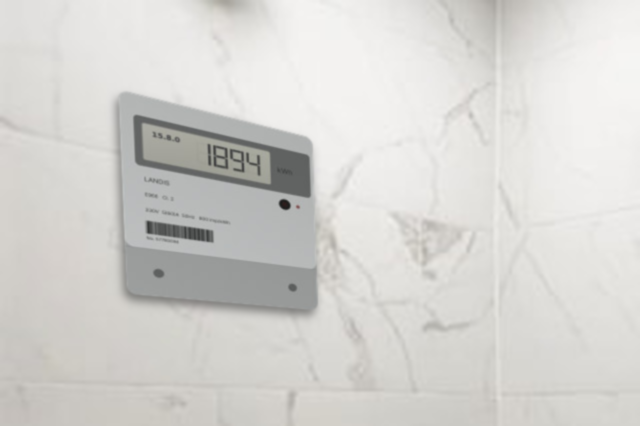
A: 1894 kWh
